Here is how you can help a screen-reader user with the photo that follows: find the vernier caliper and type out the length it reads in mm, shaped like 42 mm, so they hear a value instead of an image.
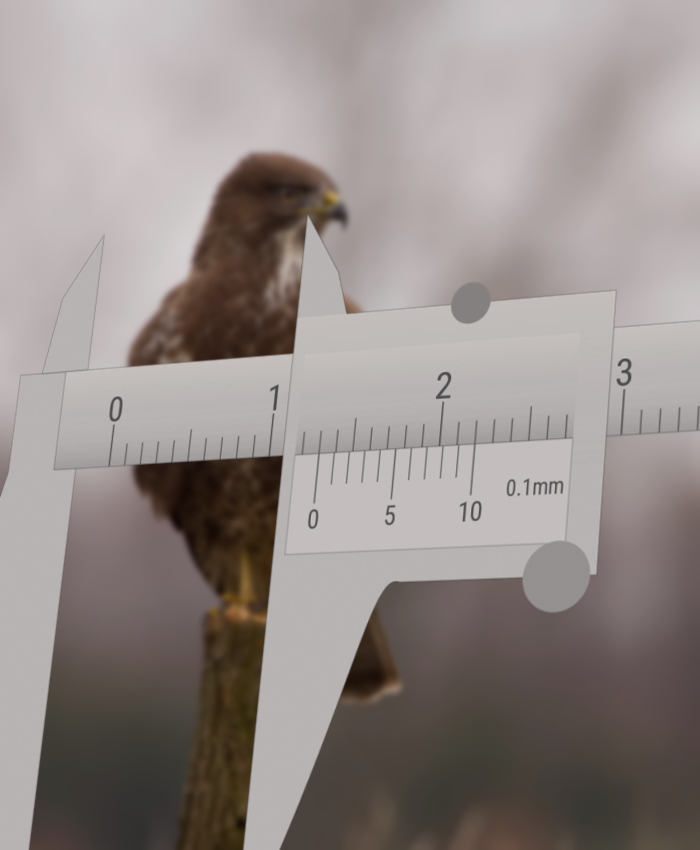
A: 13.0 mm
